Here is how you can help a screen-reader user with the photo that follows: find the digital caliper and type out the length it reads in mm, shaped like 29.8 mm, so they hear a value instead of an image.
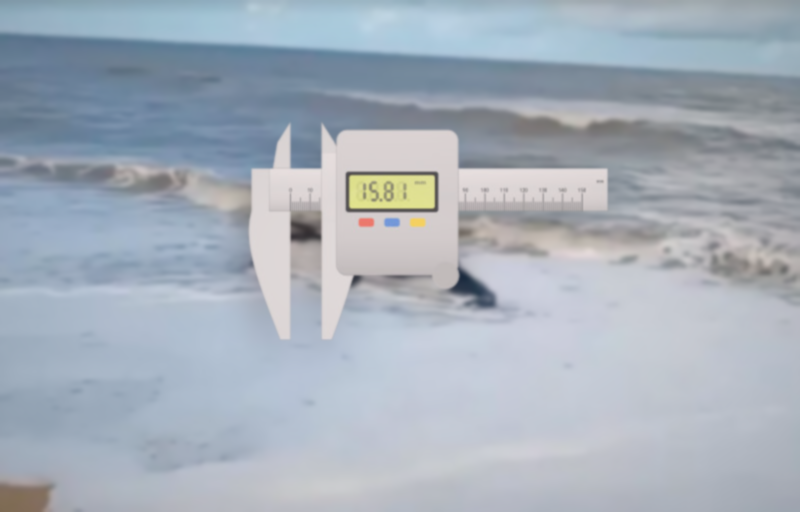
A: 15.81 mm
